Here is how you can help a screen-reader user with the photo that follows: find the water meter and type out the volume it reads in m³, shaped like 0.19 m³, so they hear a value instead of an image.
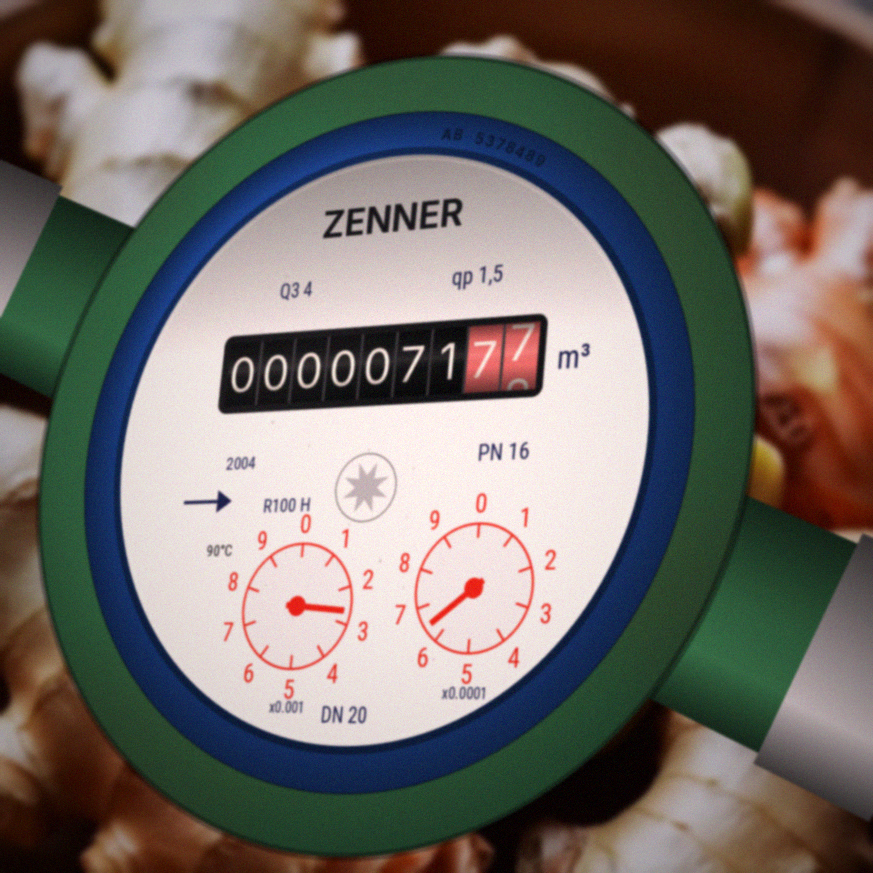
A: 71.7726 m³
